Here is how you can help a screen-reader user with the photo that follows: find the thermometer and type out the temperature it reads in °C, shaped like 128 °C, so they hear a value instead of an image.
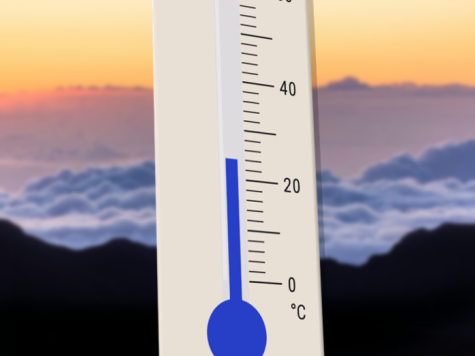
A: 24 °C
